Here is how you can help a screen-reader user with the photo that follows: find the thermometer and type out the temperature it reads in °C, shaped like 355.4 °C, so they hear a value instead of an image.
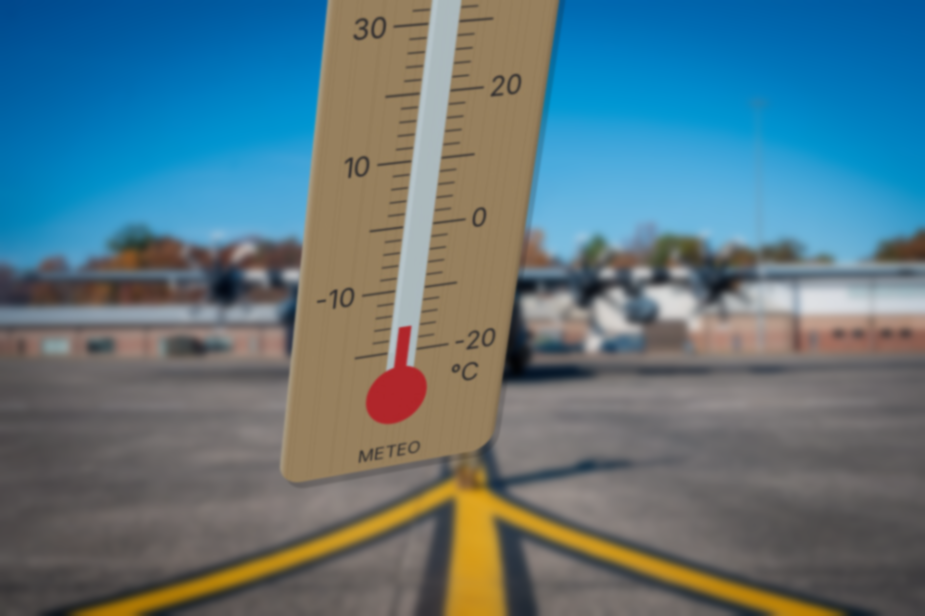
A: -16 °C
